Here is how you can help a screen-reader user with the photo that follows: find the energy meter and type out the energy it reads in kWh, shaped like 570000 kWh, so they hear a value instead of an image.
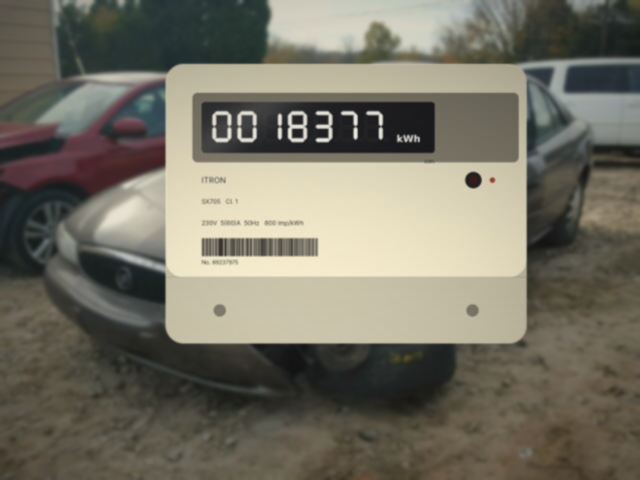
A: 18377 kWh
